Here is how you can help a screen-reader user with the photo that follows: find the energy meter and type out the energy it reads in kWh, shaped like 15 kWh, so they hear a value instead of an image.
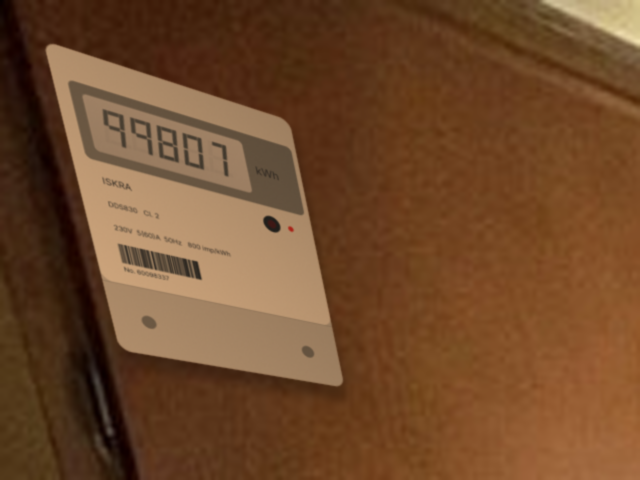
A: 99807 kWh
